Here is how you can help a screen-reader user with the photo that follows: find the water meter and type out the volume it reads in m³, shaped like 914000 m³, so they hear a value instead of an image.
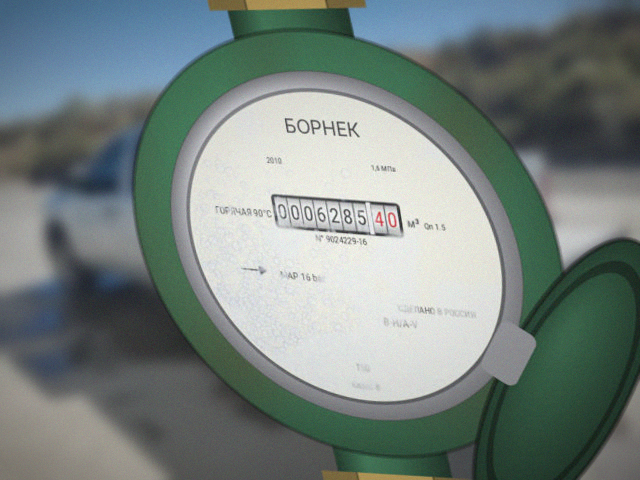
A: 6285.40 m³
